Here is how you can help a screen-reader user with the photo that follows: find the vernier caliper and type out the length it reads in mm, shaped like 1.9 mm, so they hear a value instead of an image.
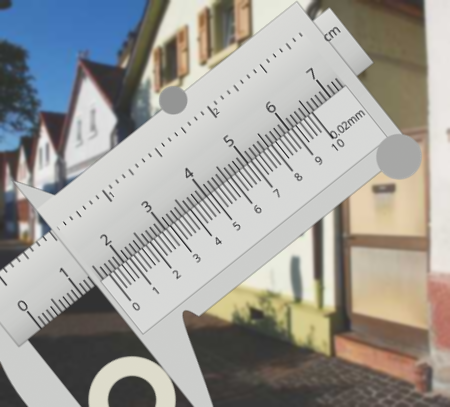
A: 16.5 mm
